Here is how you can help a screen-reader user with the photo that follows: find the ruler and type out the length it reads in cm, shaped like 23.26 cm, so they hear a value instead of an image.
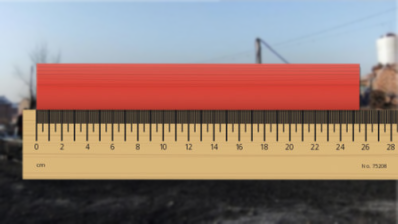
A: 25.5 cm
